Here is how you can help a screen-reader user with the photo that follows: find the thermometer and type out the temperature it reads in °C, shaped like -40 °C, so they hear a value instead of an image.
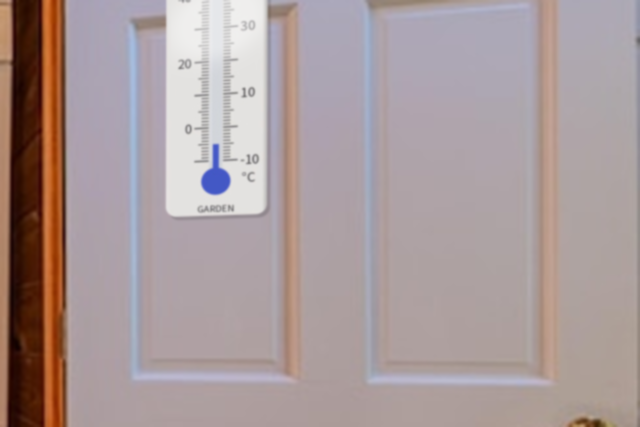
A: -5 °C
